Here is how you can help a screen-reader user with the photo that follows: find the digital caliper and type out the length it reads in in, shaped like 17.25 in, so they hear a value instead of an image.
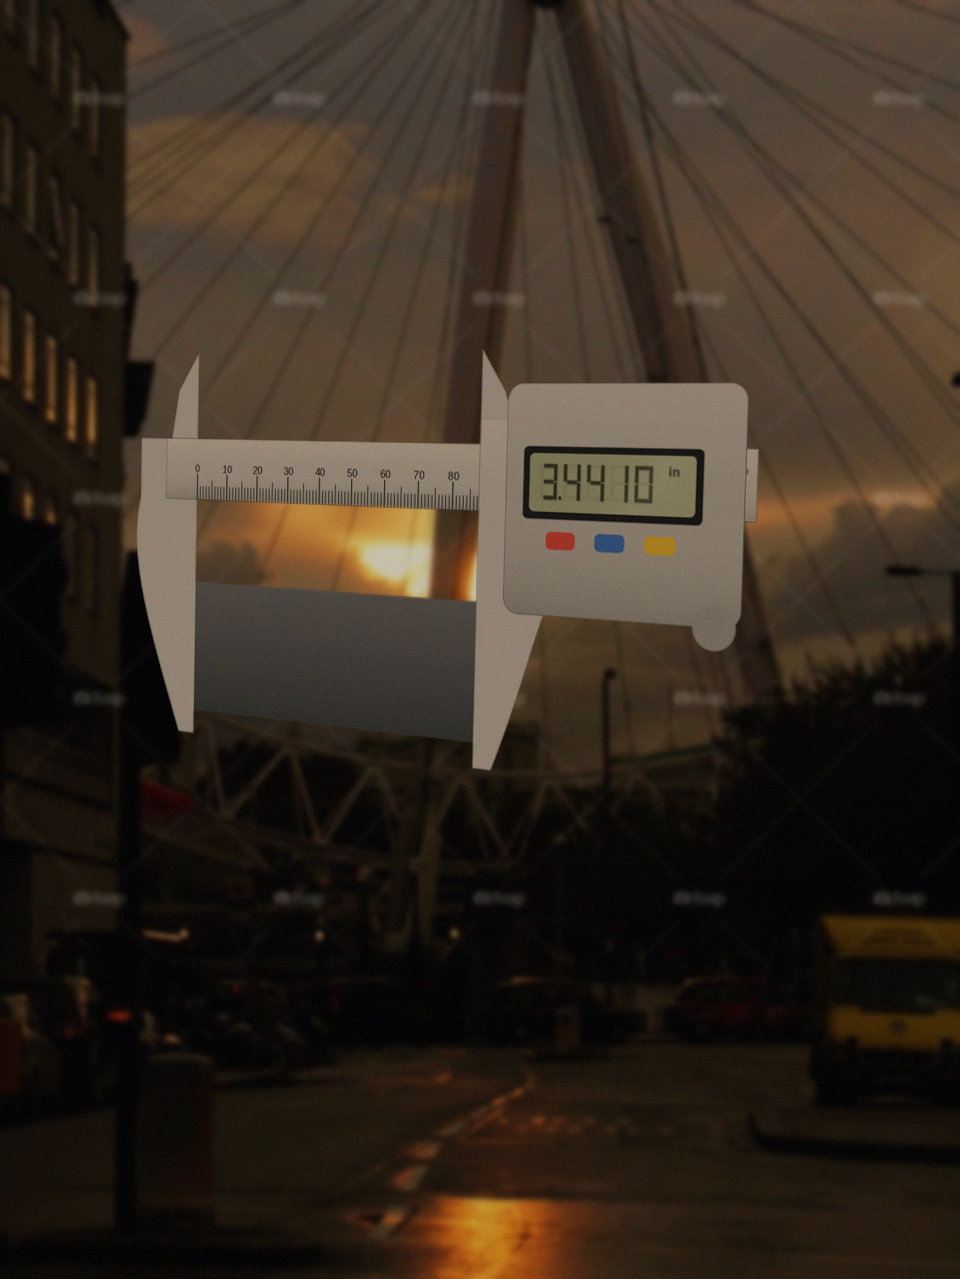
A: 3.4410 in
